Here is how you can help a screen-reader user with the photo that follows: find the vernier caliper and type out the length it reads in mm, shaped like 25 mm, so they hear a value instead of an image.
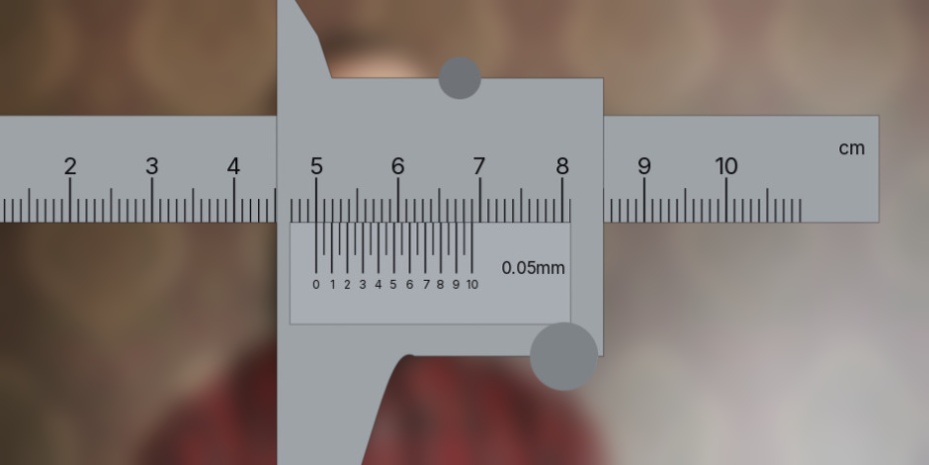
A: 50.0 mm
